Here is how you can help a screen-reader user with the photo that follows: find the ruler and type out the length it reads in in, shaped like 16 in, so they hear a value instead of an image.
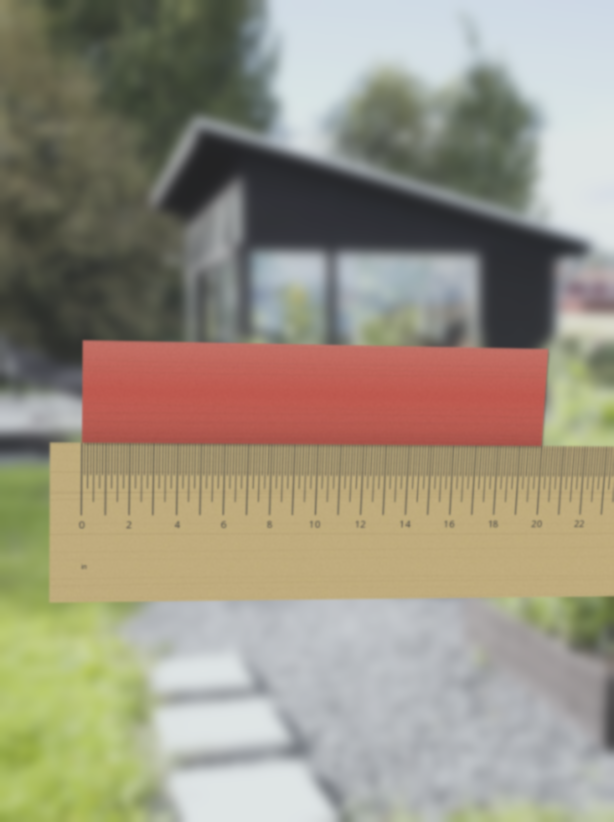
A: 20 in
